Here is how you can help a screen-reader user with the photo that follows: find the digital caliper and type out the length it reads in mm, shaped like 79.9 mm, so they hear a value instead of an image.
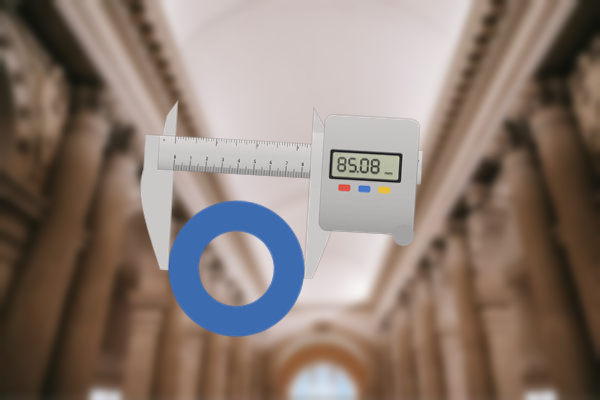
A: 85.08 mm
